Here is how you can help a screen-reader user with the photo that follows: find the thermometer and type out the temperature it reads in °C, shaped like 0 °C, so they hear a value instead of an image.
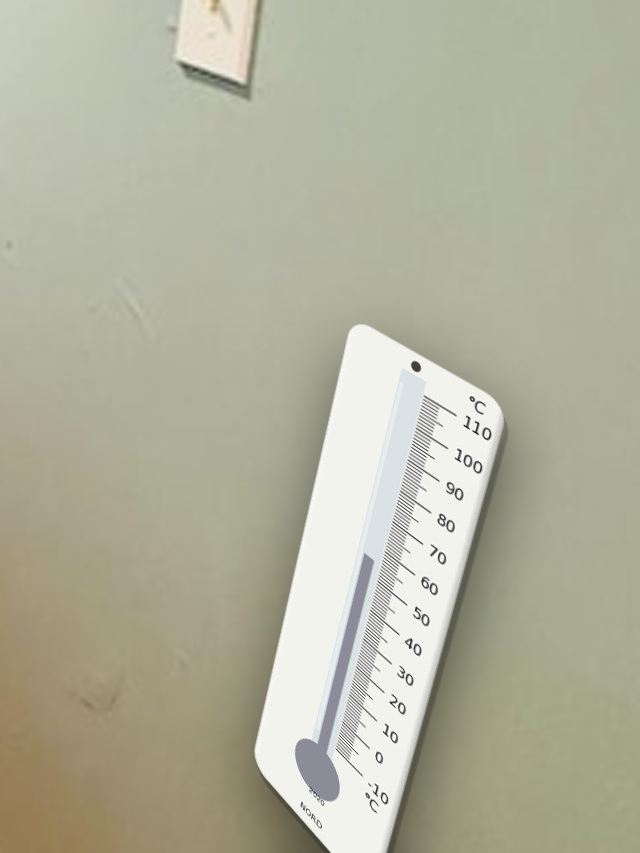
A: 55 °C
